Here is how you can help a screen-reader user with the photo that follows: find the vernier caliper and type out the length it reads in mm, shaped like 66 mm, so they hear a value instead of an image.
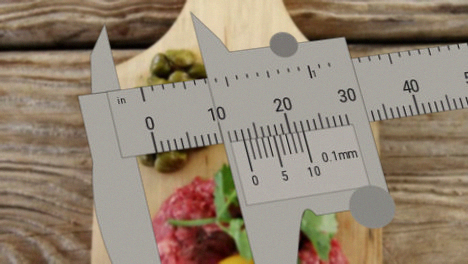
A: 13.0 mm
